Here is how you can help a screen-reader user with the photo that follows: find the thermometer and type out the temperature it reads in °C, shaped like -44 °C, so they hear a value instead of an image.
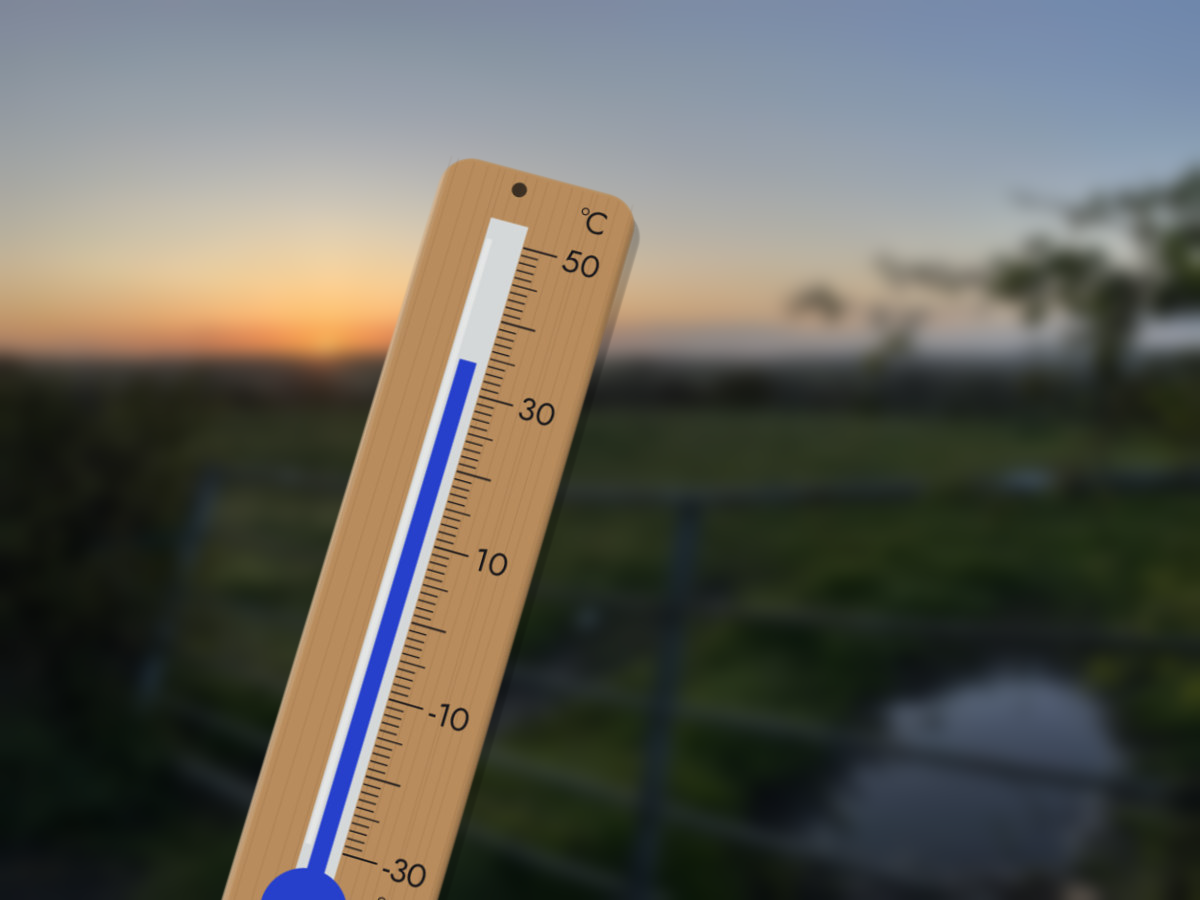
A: 34 °C
